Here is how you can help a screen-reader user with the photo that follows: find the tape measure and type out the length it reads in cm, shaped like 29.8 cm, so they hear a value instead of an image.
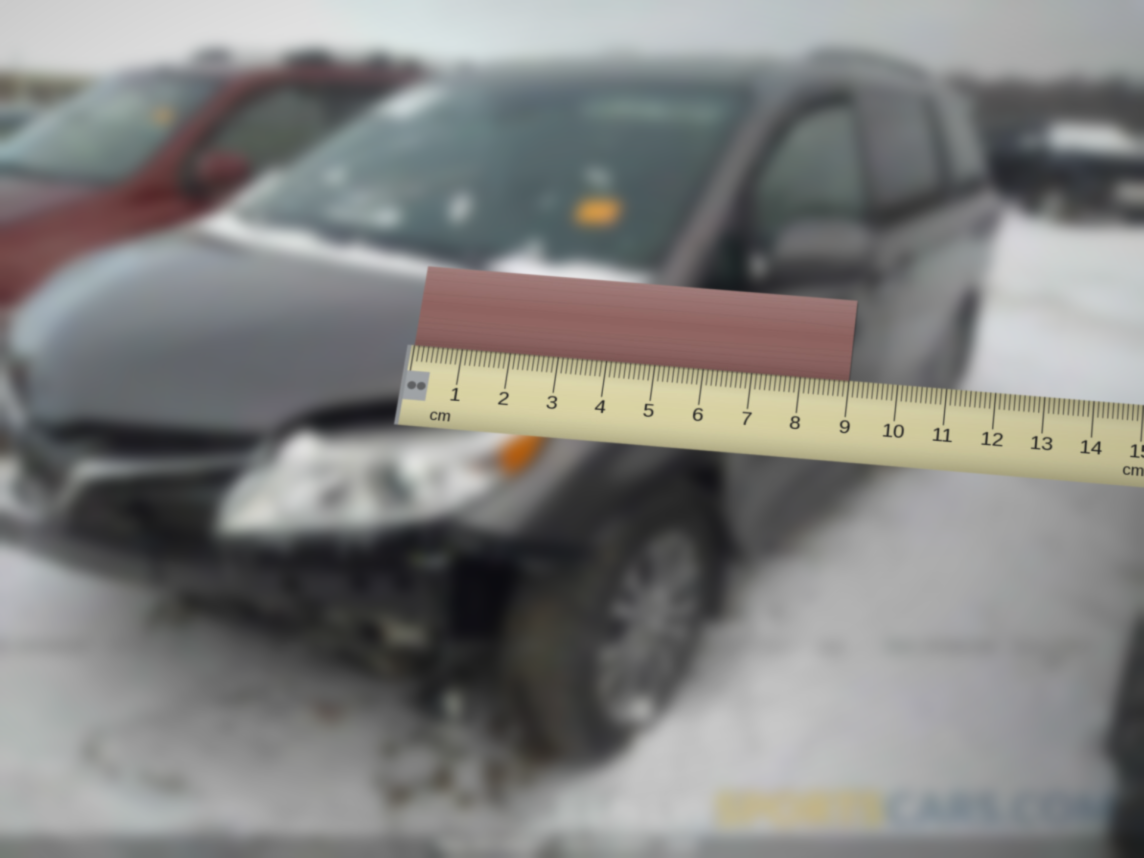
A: 9 cm
